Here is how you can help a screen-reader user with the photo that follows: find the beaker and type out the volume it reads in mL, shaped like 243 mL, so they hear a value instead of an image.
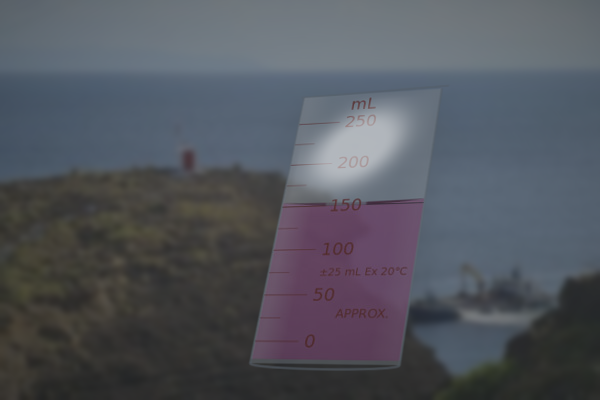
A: 150 mL
